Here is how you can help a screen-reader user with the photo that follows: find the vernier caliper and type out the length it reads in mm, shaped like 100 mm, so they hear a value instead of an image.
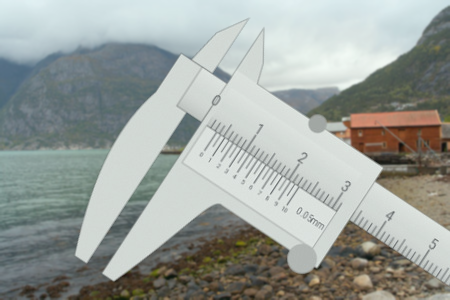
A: 3.4 mm
